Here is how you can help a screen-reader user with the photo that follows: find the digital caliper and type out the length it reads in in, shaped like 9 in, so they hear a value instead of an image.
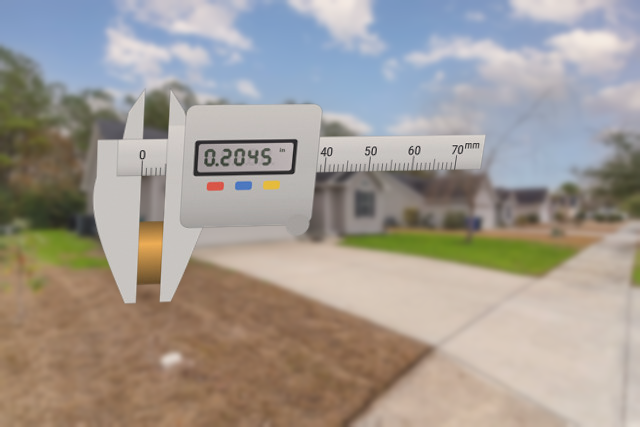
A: 0.2045 in
